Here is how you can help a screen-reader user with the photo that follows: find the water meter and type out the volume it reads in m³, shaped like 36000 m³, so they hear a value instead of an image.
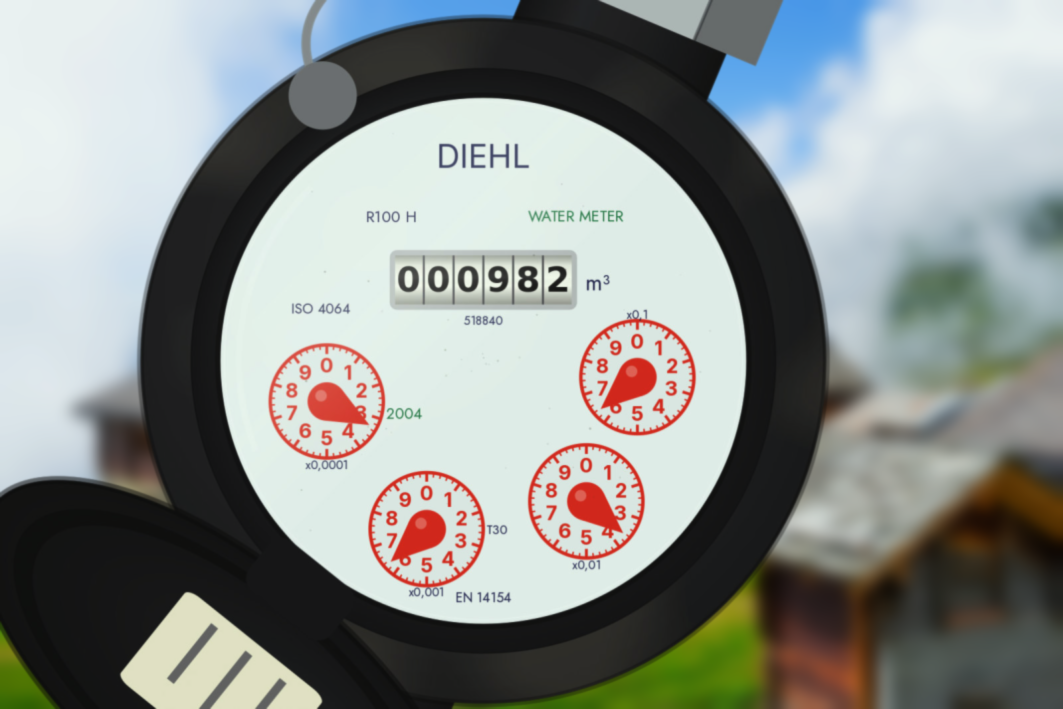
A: 982.6363 m³
